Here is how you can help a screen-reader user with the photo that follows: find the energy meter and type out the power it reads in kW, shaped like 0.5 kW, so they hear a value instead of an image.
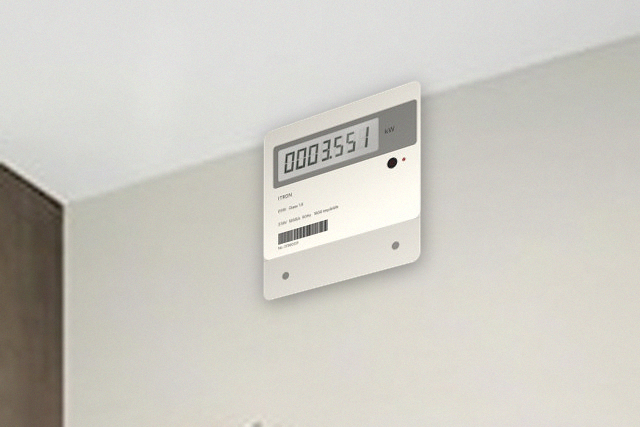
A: 3.551 kW
